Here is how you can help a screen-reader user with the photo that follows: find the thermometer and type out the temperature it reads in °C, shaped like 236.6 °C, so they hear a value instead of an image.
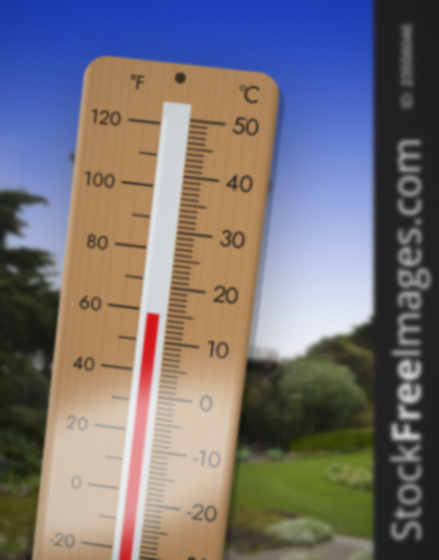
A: 15 °C
